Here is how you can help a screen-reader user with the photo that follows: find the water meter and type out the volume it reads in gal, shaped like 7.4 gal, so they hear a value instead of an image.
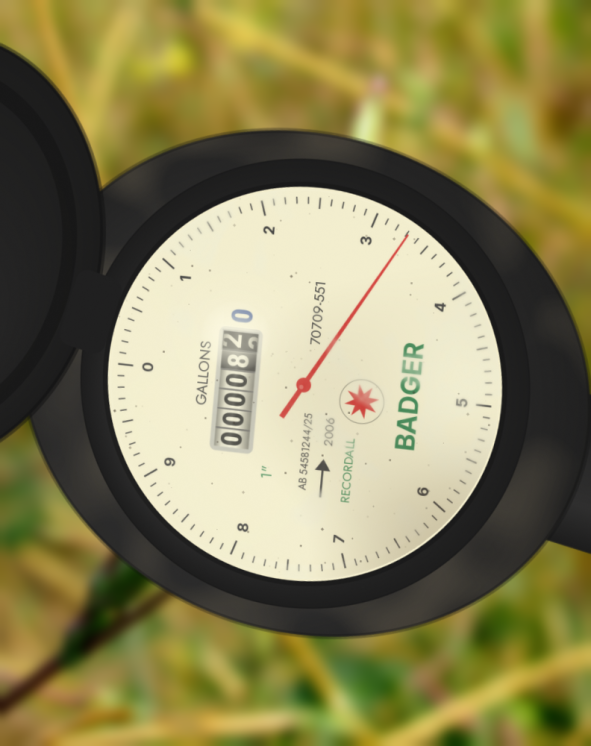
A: 823.3 gal
